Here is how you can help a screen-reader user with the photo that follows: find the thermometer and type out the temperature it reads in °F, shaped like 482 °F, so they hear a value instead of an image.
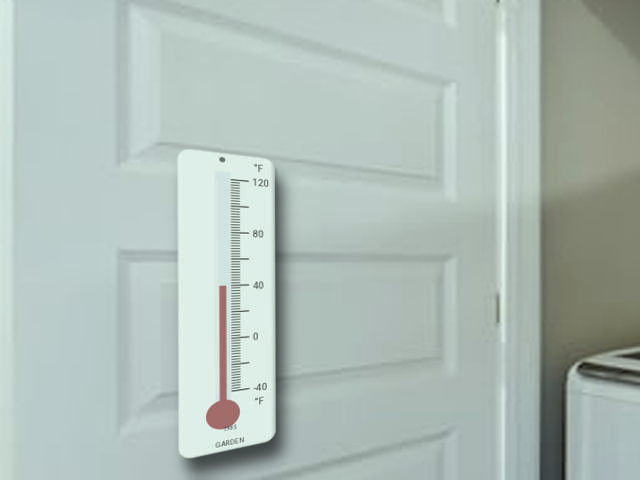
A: 40 °F
